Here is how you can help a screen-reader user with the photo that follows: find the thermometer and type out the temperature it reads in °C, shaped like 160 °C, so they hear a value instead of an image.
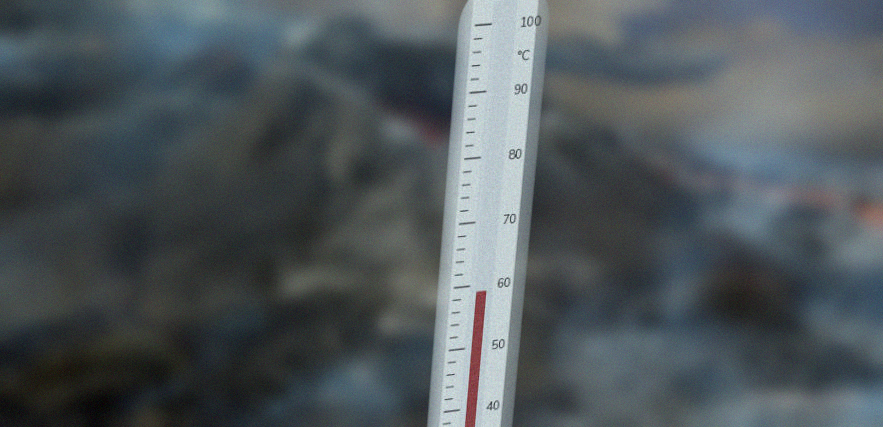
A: 59 °C
